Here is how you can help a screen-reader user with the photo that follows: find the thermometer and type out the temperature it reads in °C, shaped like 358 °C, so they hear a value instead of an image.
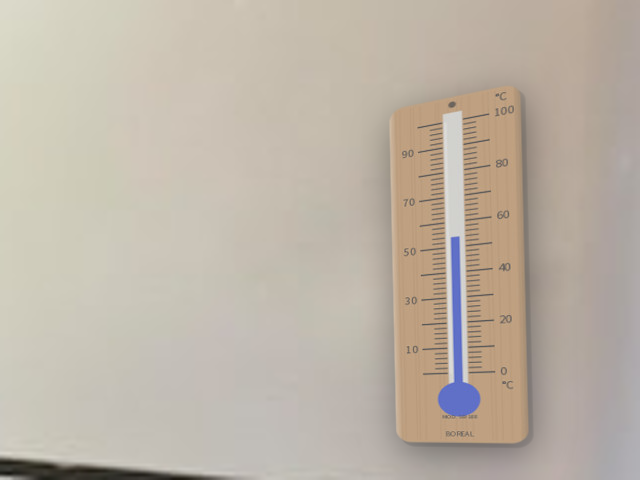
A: 54 °C
